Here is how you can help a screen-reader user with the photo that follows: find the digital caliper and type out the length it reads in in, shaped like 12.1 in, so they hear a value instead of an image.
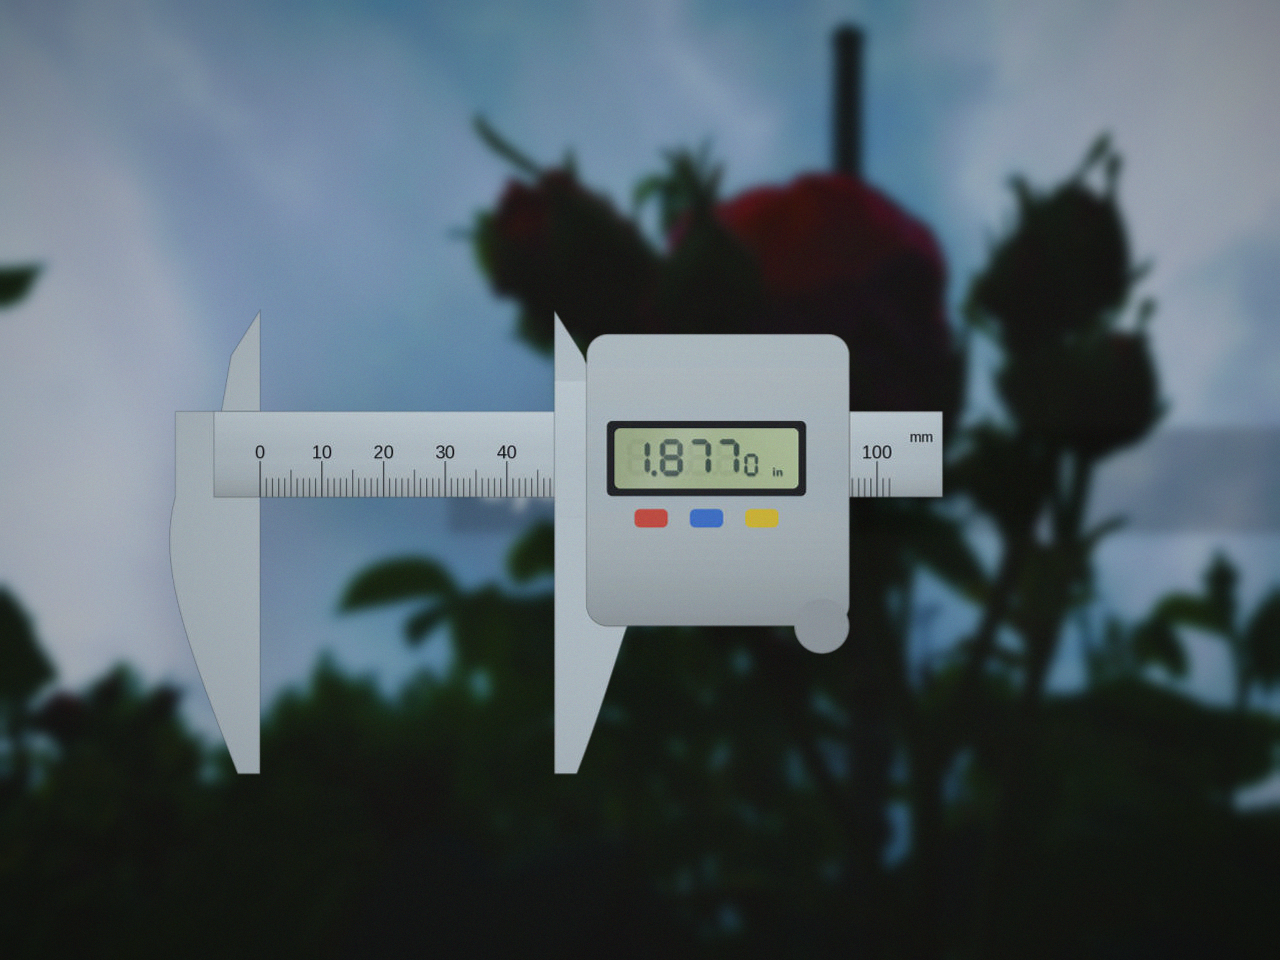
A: 1.8770 in
